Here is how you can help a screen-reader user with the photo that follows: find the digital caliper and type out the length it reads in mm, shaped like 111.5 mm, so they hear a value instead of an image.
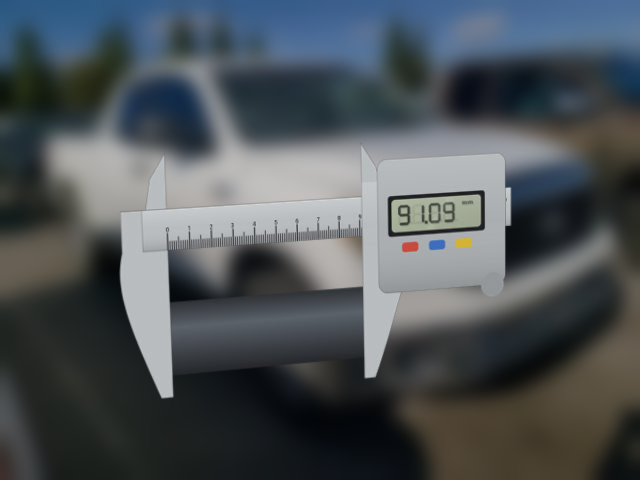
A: 91.09 mm
